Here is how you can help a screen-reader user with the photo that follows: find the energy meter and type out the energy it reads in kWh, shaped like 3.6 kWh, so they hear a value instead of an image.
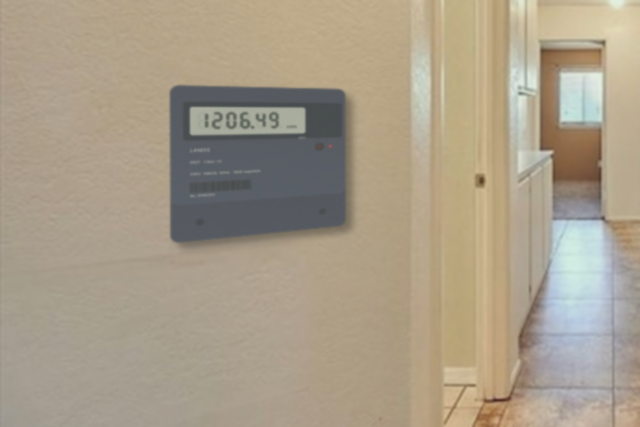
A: 1206.49 kWh
